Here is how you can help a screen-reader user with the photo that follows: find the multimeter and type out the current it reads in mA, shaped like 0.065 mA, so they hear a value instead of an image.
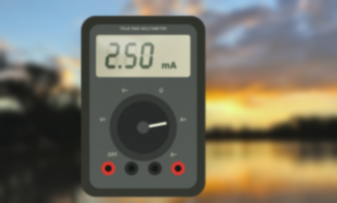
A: 2.50 mA
